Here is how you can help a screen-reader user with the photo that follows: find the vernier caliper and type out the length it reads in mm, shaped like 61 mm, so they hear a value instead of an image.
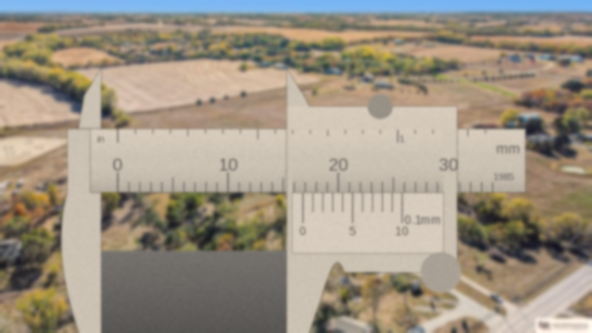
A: 16.8 mm
